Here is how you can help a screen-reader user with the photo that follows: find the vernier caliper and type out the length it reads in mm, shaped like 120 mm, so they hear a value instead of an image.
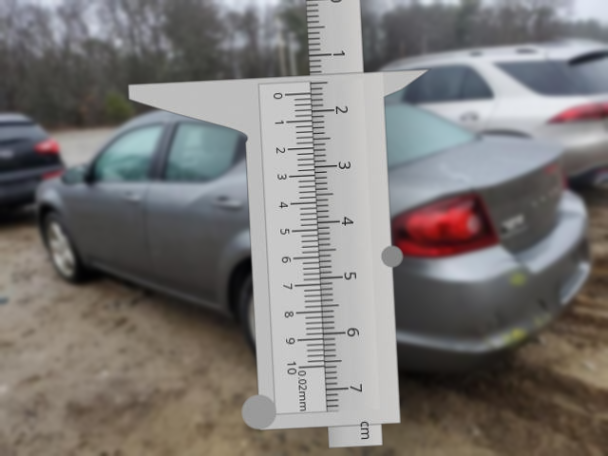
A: 16.8 mm
